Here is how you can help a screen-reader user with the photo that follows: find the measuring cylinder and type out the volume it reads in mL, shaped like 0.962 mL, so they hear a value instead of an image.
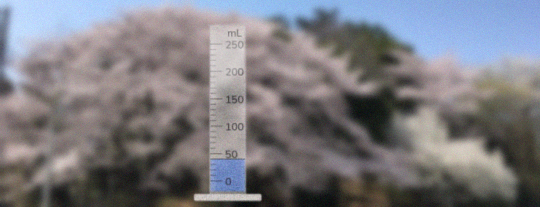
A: 40 mL
